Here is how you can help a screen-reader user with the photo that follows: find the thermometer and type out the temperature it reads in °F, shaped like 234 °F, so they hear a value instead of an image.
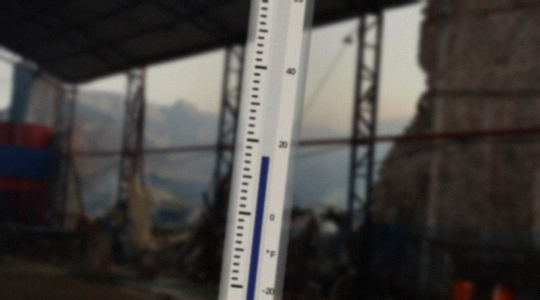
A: 16 °F
